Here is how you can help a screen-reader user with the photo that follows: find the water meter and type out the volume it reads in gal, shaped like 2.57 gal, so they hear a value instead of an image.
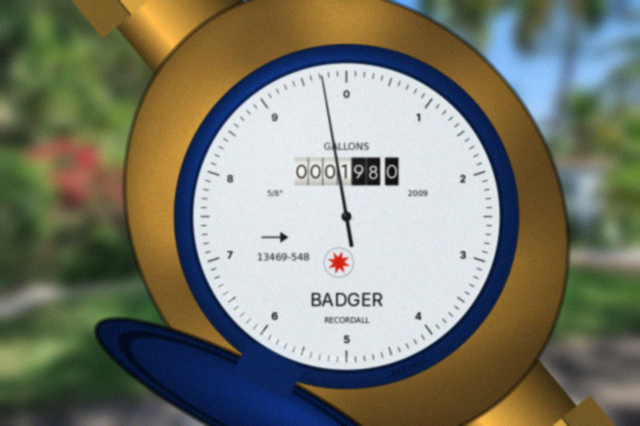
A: 1979.7 gal
